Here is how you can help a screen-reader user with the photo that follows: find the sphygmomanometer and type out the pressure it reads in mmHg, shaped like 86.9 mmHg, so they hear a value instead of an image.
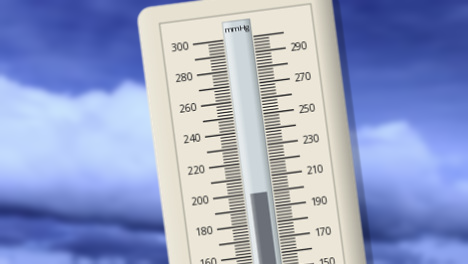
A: 200 mmHg
